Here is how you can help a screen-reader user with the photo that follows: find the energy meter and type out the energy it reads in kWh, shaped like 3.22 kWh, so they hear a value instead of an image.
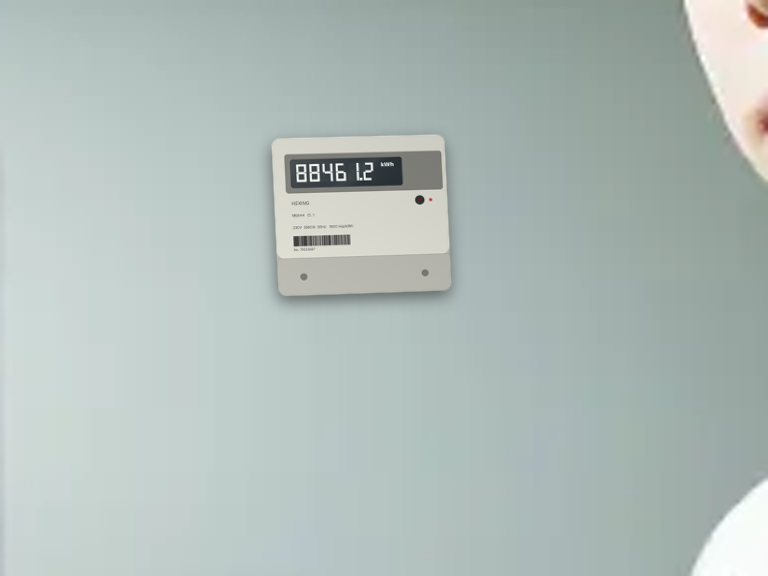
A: 88461.2 kWh
